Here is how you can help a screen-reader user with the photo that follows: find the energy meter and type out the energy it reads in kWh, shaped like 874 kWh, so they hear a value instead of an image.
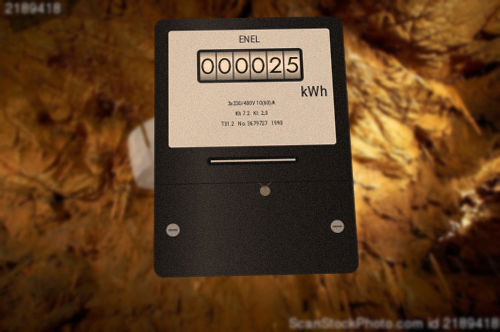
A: 25 kWh
